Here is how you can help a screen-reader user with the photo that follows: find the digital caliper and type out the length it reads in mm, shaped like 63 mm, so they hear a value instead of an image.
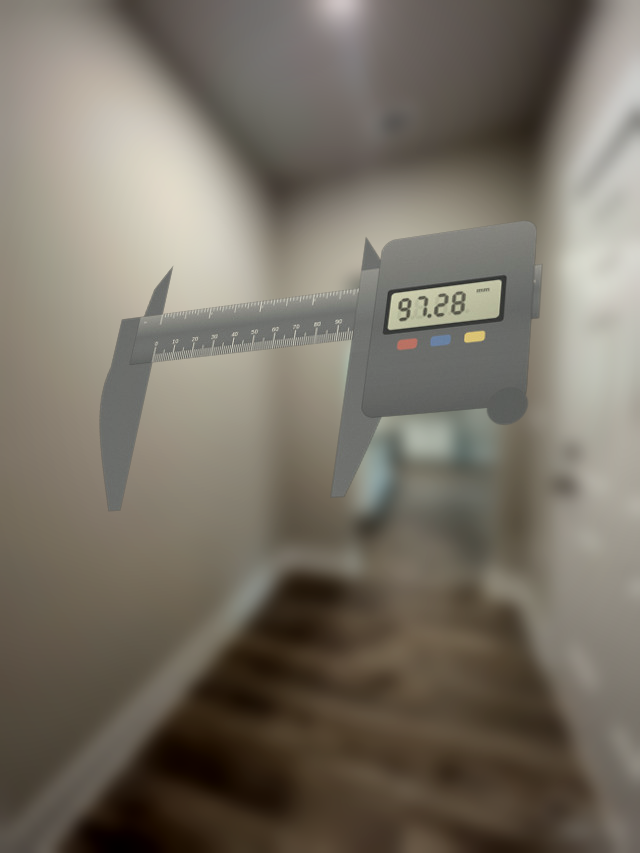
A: 97.28 mm
